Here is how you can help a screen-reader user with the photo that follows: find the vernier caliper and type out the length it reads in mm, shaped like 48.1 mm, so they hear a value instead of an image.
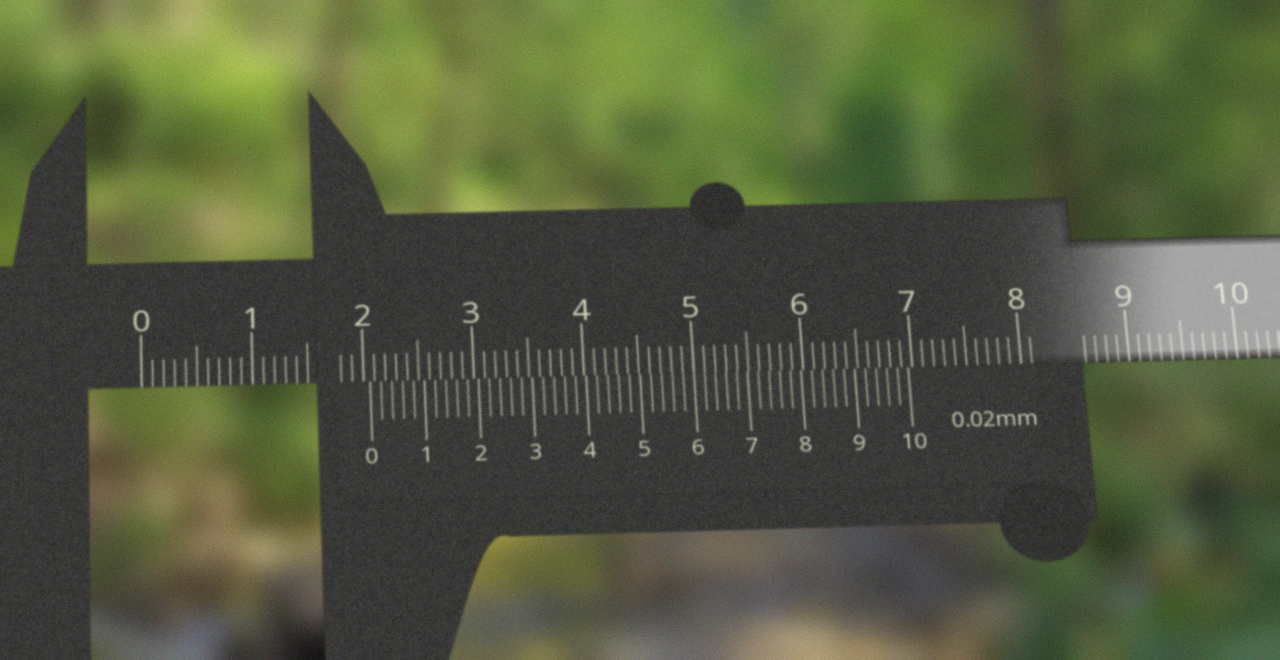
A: 20.6 mm
